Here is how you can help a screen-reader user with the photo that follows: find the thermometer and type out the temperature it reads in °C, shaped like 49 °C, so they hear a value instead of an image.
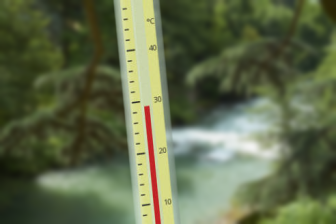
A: 29 °C
